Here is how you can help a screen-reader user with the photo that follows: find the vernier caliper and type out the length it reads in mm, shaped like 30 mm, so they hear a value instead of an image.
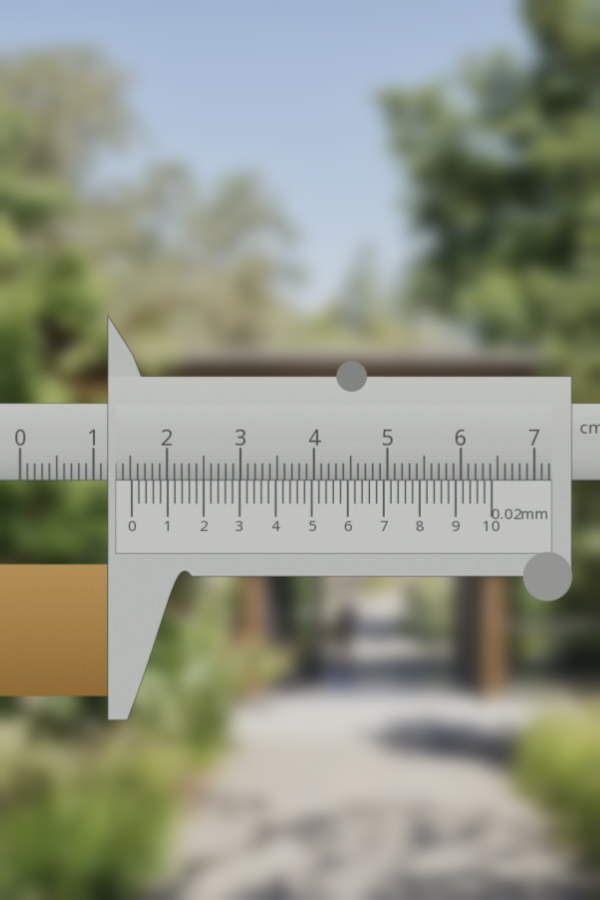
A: 15.2 mm
